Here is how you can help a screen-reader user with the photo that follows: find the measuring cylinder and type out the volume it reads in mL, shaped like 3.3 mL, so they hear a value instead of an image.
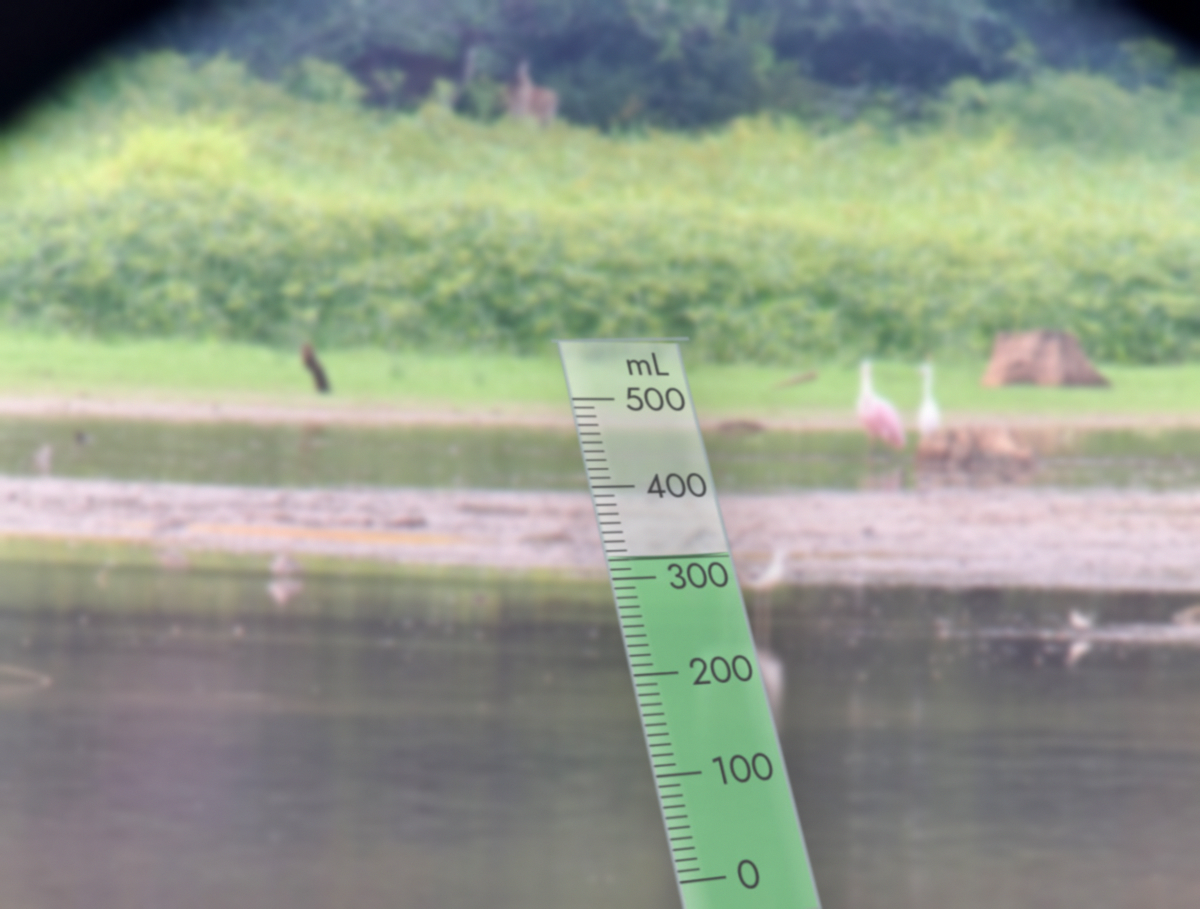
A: 320 mL
